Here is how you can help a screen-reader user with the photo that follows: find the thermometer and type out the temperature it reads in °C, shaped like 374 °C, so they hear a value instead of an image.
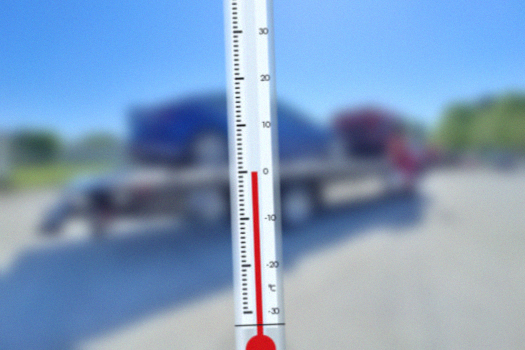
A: 0 °C
